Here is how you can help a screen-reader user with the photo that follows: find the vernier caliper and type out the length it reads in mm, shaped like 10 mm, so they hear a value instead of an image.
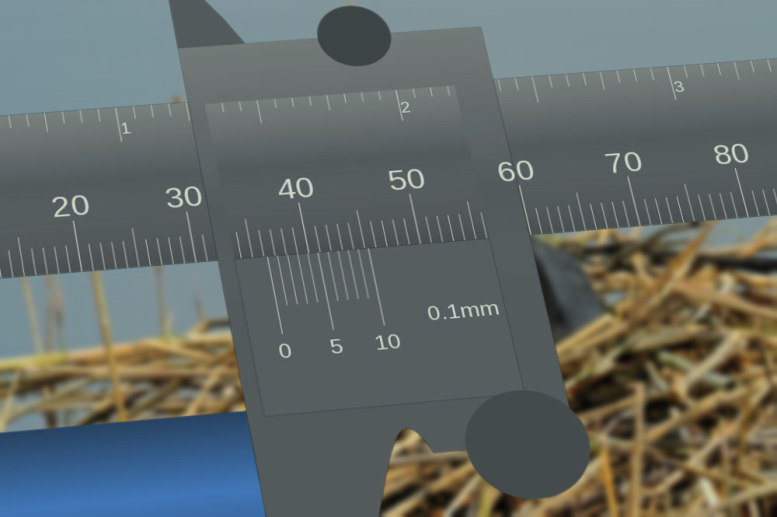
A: 36.3 mm
